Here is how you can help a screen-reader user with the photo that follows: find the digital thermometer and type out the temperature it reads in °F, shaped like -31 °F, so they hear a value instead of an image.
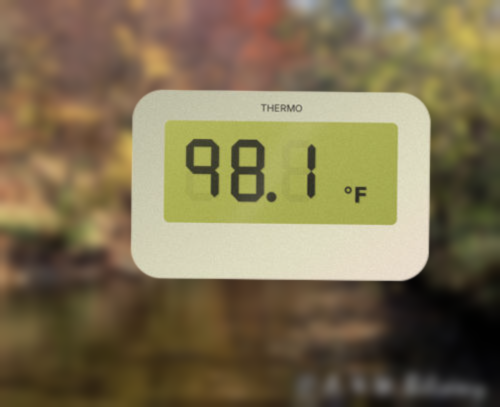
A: 98.1 °F
